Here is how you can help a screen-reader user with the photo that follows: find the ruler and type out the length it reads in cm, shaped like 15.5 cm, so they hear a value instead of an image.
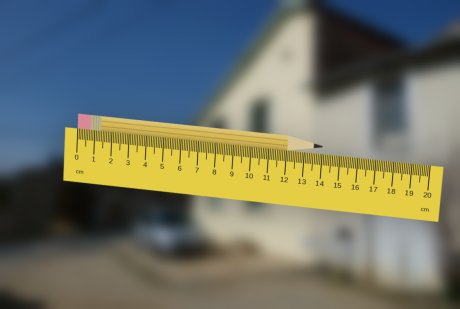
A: 14 cm
